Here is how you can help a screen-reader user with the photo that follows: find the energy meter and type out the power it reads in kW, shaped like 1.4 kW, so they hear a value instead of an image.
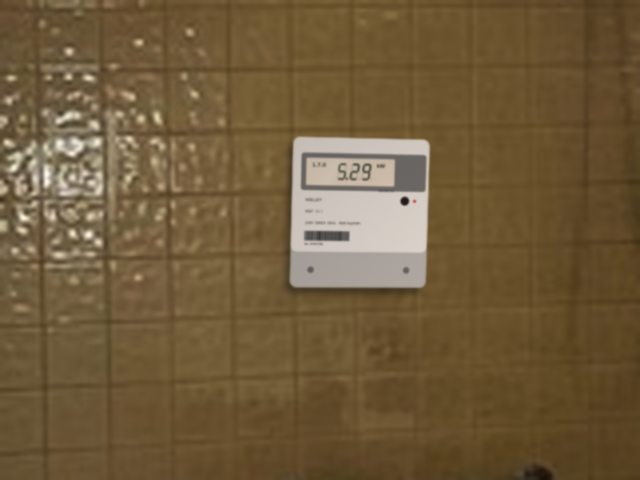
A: 5.29 kW
